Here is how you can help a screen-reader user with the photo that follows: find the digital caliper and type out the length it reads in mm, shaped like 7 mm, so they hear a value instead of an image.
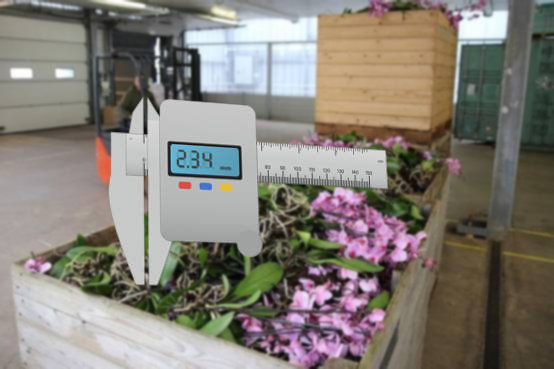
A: 2.34 mm
